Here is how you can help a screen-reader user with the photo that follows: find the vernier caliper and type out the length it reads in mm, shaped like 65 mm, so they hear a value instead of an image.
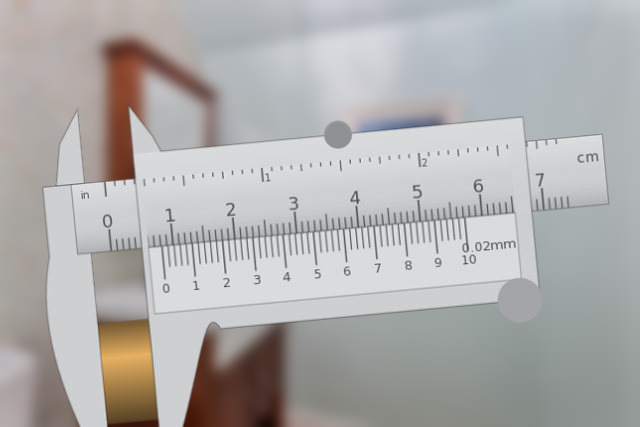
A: 8.2 mm
